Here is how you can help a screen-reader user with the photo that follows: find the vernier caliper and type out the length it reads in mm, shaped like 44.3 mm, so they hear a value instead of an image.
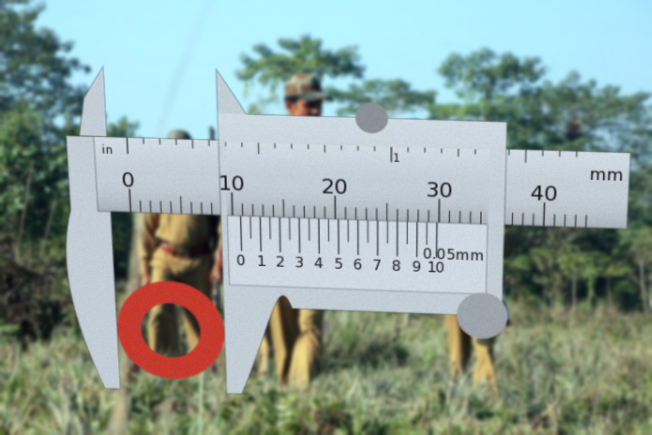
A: 10.8 mm
